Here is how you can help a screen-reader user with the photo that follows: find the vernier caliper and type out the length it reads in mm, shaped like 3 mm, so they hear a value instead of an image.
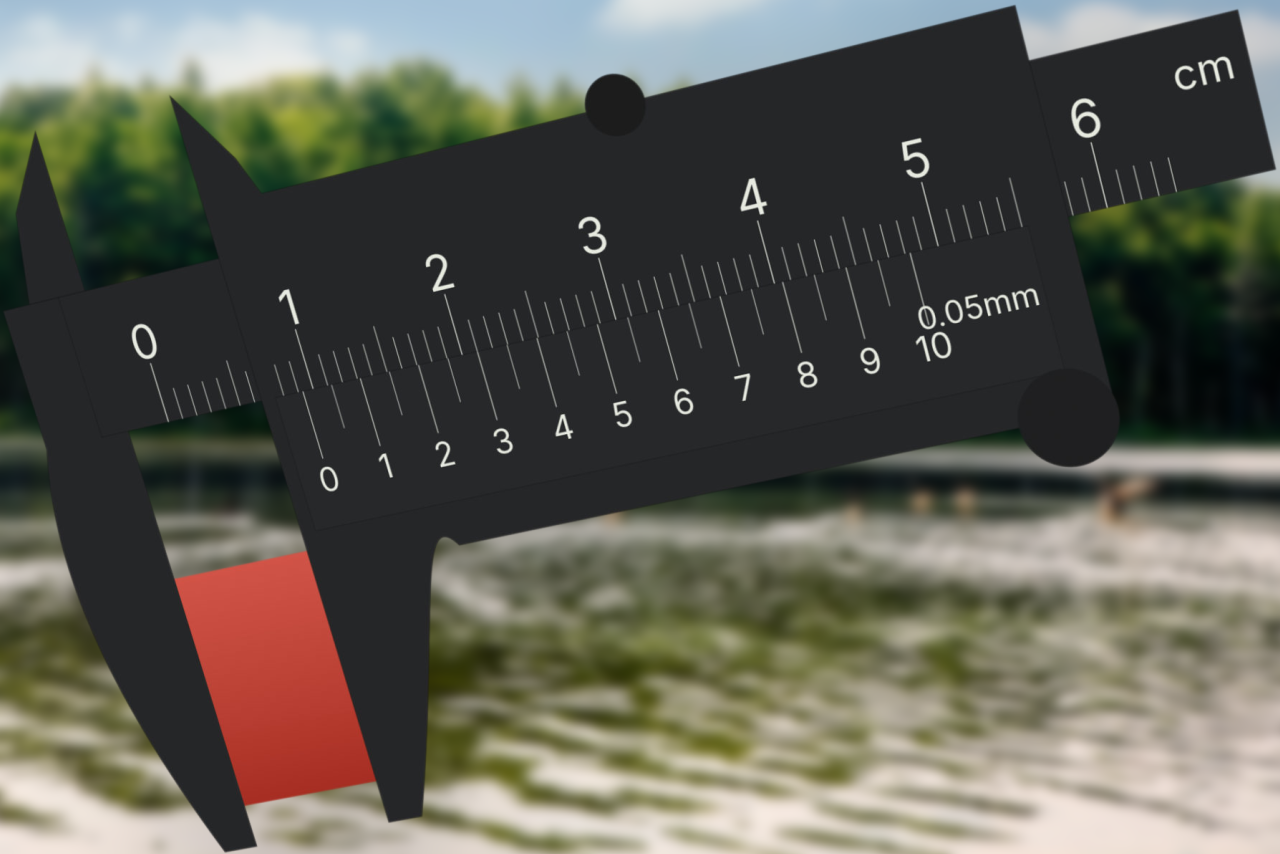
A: 9.3 mm
